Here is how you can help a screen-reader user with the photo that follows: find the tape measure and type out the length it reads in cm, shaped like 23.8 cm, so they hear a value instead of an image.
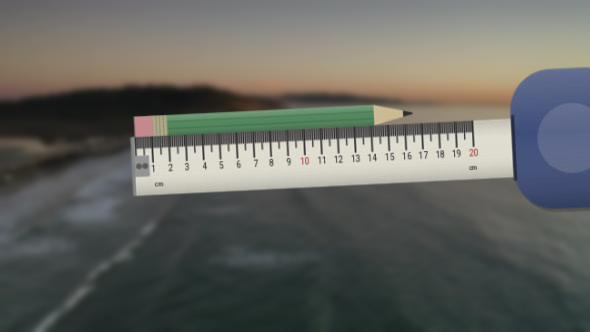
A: 16.5 cm
